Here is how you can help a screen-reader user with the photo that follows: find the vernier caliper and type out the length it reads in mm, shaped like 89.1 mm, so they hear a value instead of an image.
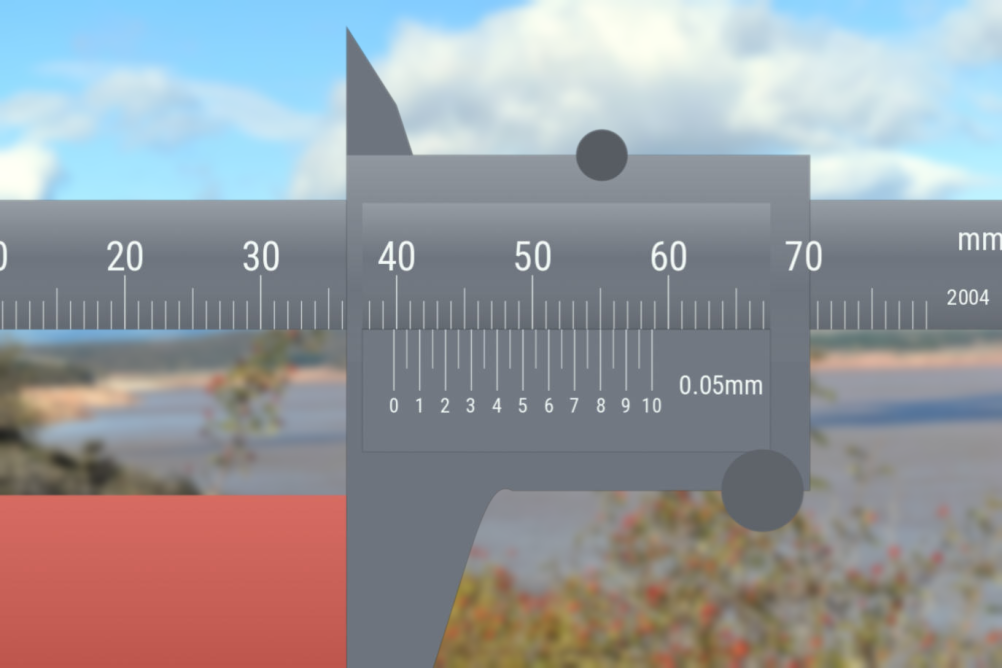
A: 39.8 mm
